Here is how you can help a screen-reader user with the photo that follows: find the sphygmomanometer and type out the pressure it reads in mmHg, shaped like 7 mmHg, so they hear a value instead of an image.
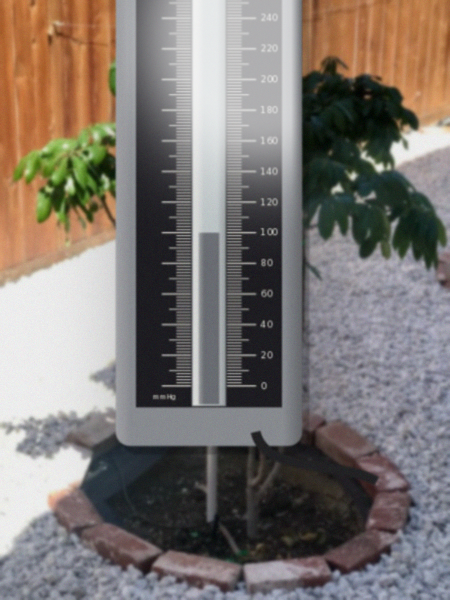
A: 100 mmHg
